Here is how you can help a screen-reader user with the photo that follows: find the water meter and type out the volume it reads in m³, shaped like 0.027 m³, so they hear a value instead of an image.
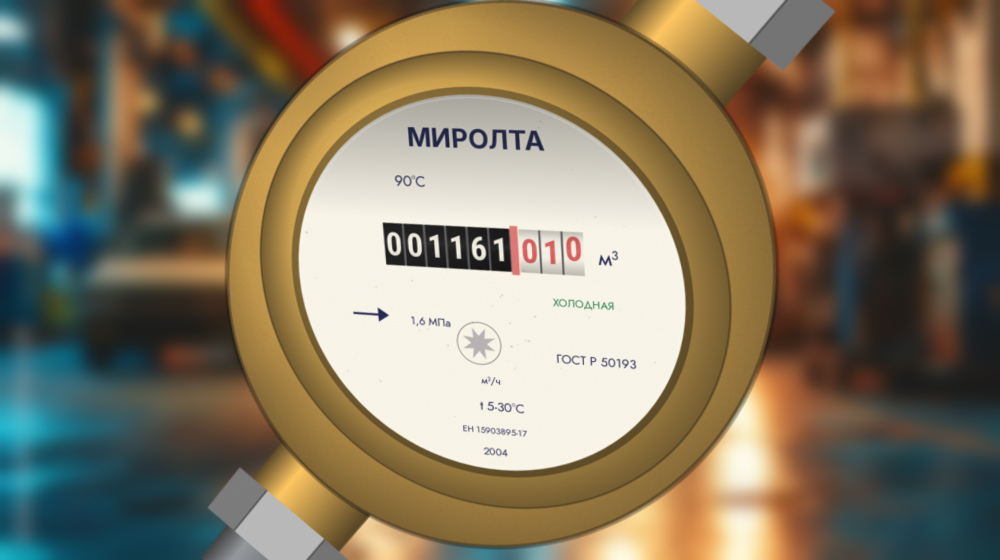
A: 1161.010 m³
